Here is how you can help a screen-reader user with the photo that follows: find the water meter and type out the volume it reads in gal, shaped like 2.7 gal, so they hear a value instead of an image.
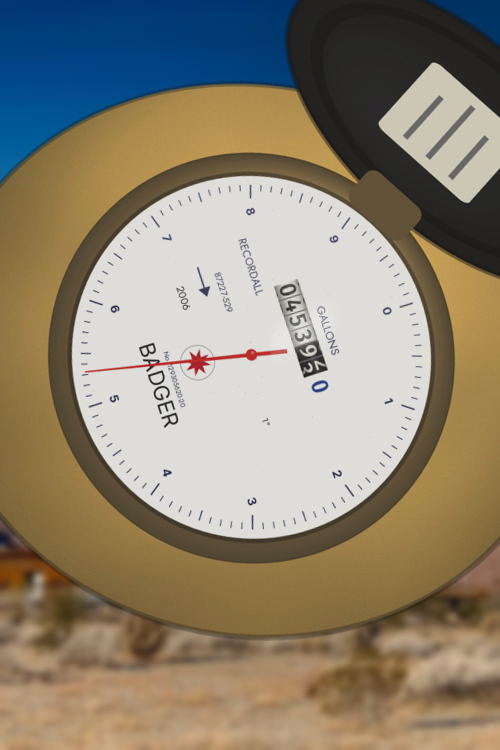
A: 453925.3 gal
